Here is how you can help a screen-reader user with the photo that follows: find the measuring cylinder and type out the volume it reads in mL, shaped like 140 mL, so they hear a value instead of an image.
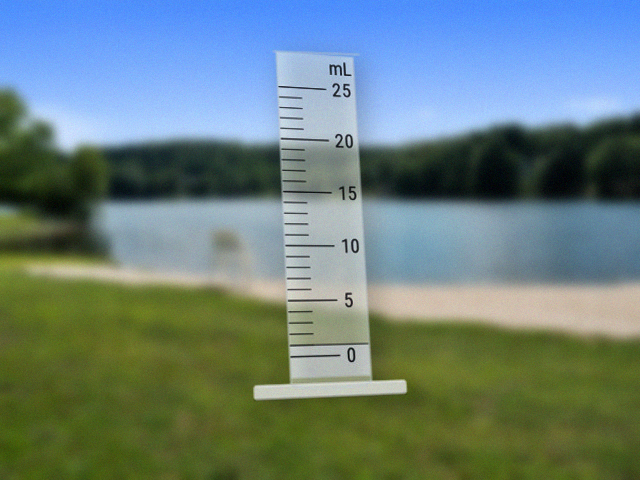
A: 1 mL
